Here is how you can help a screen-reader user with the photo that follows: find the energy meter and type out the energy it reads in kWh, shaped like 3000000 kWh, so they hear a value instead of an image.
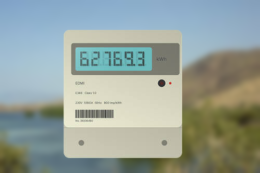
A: 62769.3 kWh
